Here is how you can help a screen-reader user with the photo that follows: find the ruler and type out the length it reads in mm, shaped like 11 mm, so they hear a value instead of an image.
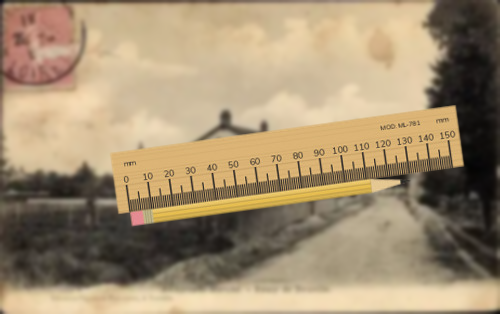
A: 130 mm
